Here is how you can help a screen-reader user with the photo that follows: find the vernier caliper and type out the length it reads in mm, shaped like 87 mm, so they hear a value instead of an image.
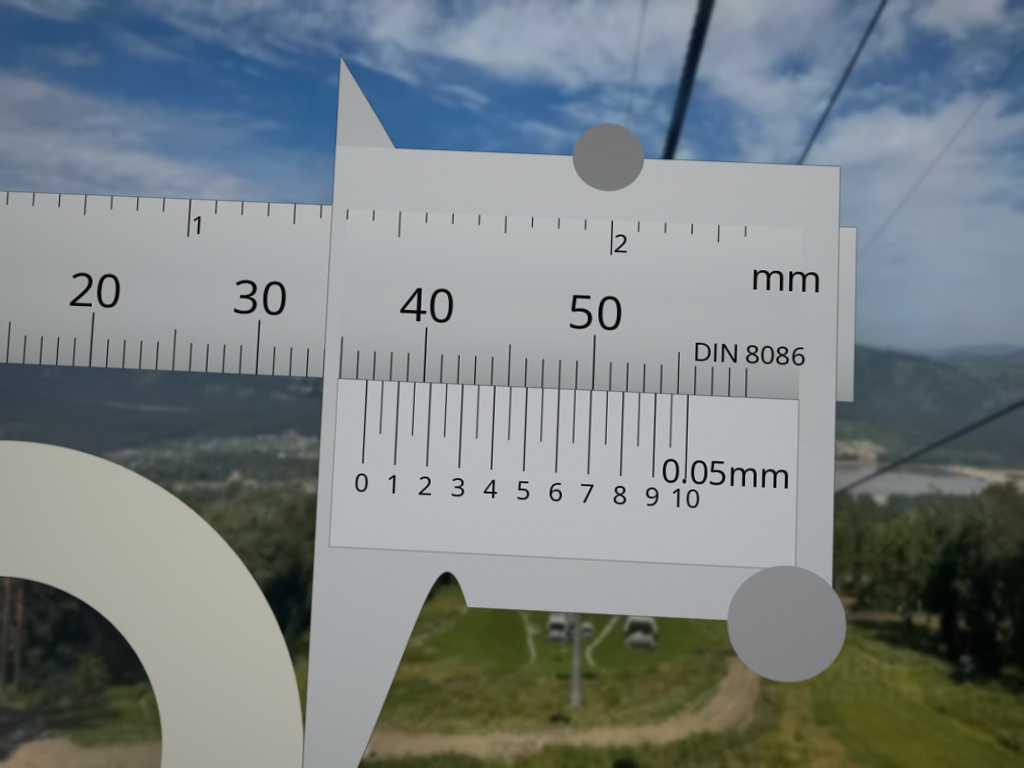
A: 36.6 mm
